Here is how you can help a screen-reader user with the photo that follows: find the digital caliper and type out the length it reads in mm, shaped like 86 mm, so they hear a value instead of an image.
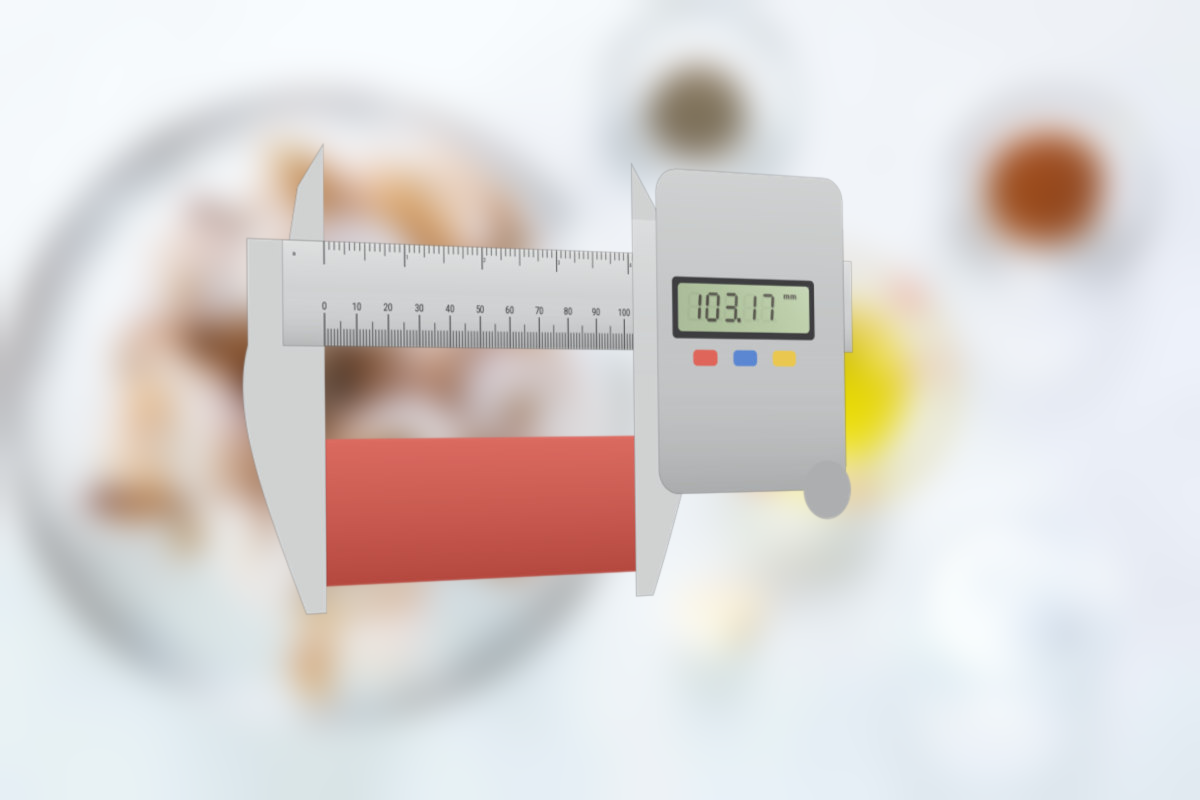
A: 103.17 mm
